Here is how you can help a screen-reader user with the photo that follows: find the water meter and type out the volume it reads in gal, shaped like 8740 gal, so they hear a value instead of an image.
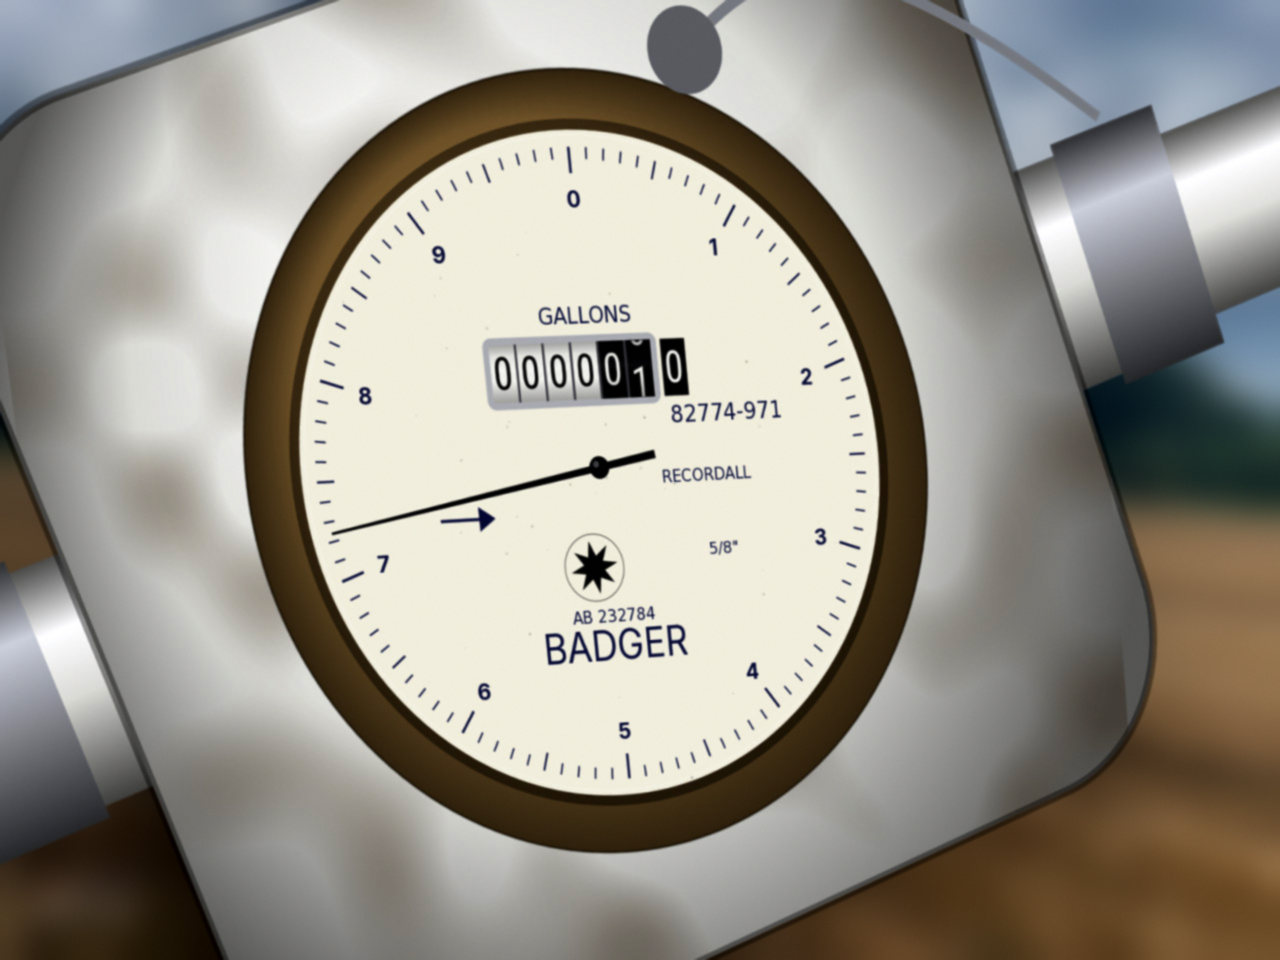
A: 7.2 gal
